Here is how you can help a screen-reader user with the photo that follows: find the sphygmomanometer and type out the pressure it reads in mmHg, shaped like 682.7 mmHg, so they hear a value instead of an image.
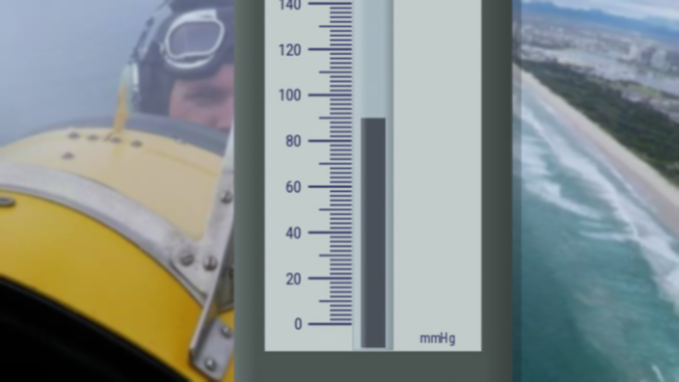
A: 90 mmHg
